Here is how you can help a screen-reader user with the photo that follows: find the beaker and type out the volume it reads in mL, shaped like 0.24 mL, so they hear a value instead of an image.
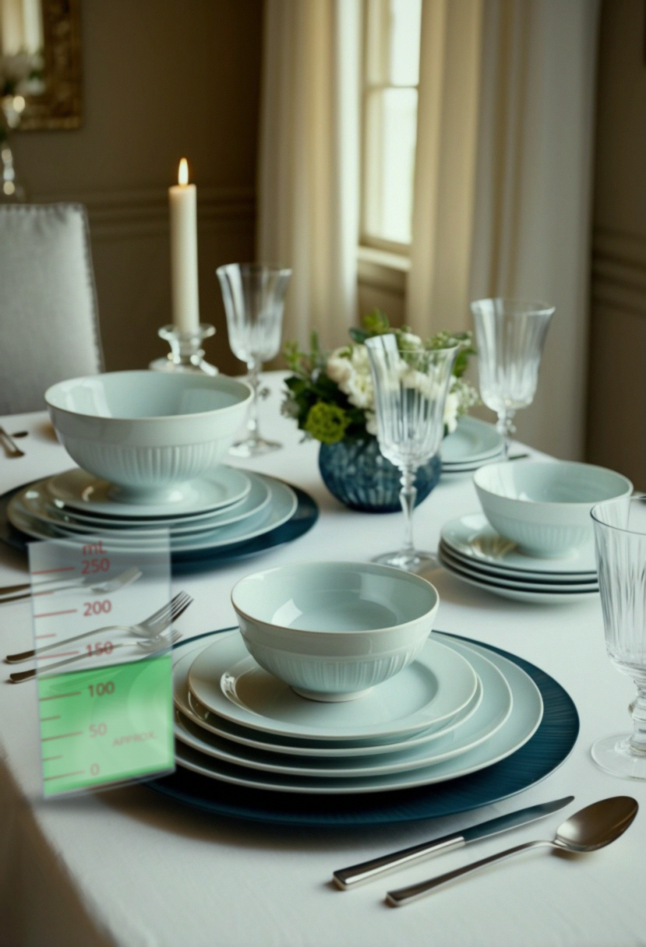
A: 125 mL
